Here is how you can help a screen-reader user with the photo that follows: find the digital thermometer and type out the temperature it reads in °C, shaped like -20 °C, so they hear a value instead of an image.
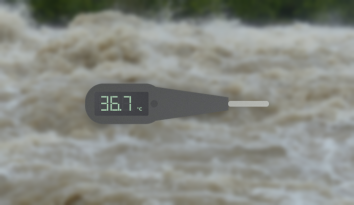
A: 36.7 °C
